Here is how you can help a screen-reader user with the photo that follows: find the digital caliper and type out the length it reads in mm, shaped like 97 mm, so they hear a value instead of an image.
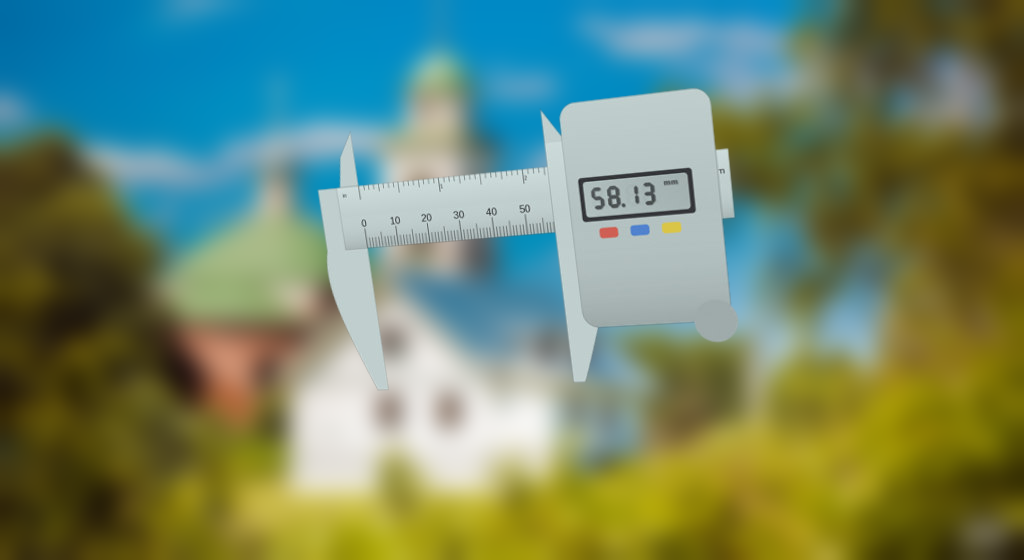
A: 58.13 mm
